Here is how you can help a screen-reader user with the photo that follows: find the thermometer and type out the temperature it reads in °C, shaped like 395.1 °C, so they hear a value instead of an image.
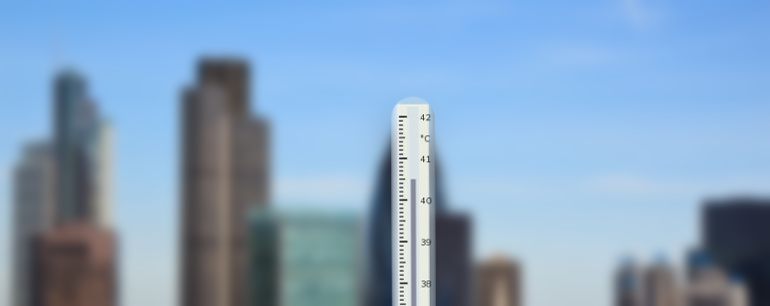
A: 40.5 °C
